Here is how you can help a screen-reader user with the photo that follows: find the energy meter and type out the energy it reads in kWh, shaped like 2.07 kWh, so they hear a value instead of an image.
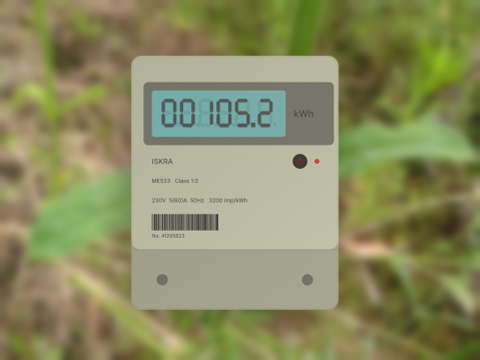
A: 105.2 kWh
